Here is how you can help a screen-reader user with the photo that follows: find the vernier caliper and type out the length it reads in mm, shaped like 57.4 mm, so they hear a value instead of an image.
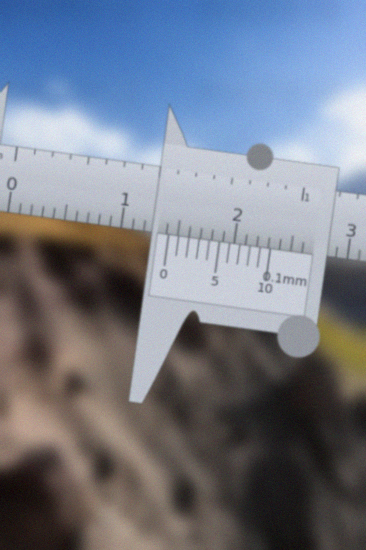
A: 14.2 mm
